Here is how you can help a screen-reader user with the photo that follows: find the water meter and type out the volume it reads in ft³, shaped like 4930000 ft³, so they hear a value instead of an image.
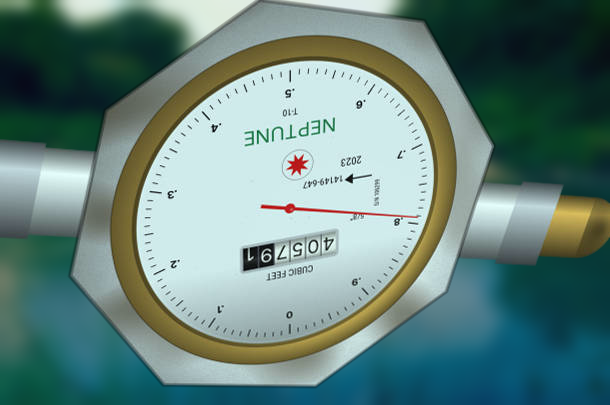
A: 405790.79 ft³
